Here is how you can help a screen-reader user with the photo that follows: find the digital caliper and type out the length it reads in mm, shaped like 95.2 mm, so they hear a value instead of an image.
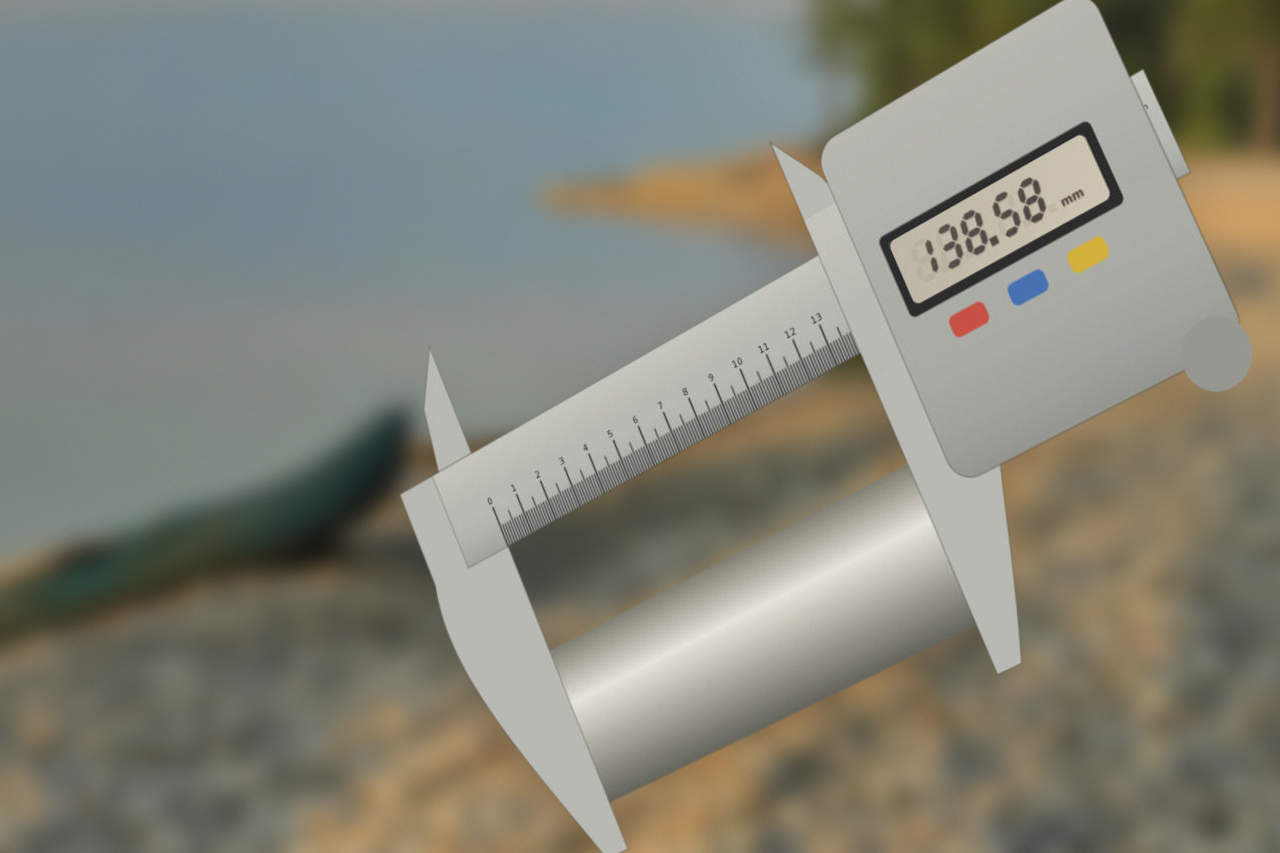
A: 138.58 mm
